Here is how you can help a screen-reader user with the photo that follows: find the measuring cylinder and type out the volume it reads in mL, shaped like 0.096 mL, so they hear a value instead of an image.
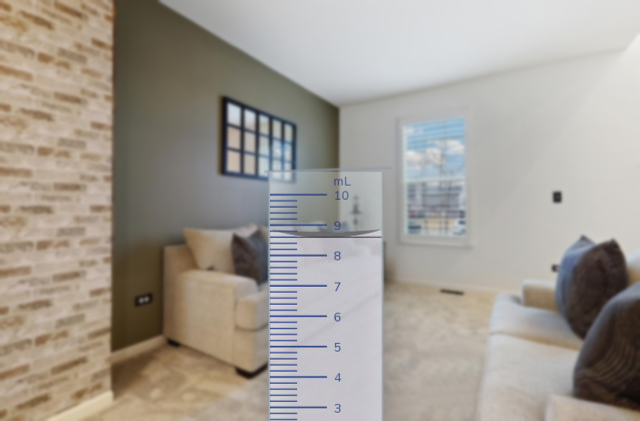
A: 8.6 mL
